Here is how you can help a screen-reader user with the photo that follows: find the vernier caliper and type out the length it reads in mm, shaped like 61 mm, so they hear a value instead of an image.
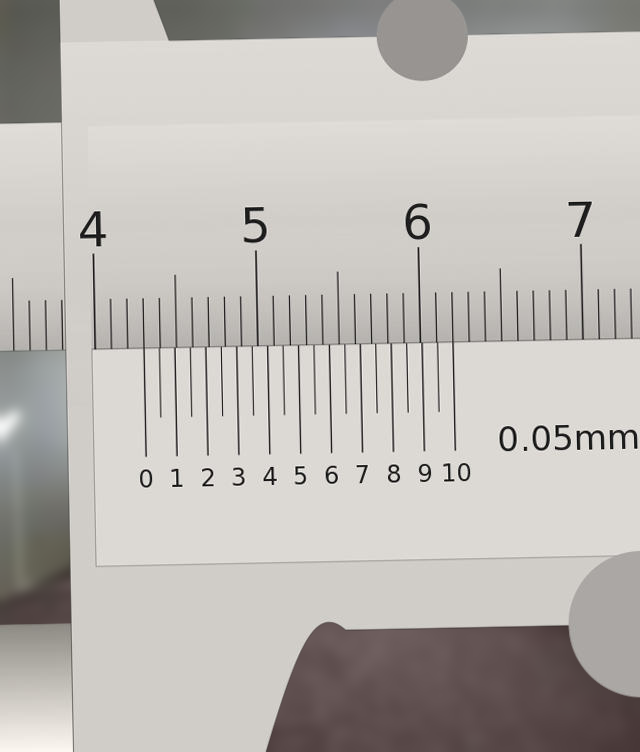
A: 43.0 mm
